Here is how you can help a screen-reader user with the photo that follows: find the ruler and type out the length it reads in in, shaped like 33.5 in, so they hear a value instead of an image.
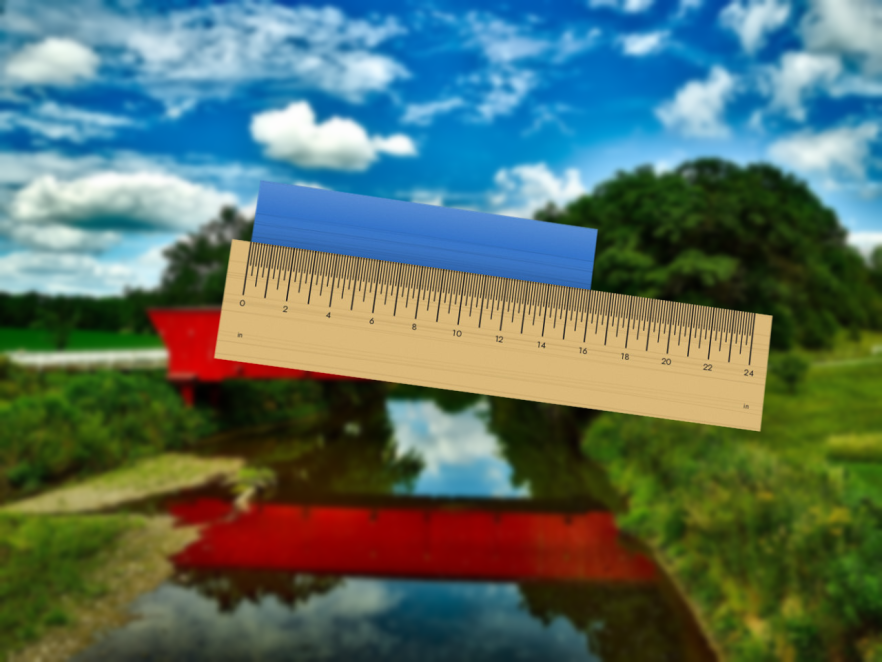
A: 16 in
